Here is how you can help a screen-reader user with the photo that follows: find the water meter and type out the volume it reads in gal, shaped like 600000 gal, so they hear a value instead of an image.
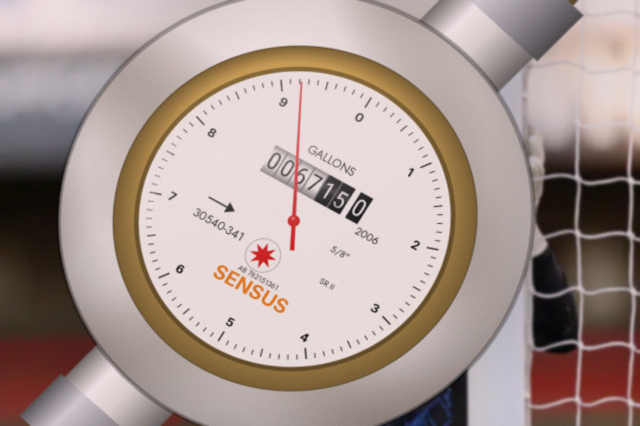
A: 67149.2 gal
